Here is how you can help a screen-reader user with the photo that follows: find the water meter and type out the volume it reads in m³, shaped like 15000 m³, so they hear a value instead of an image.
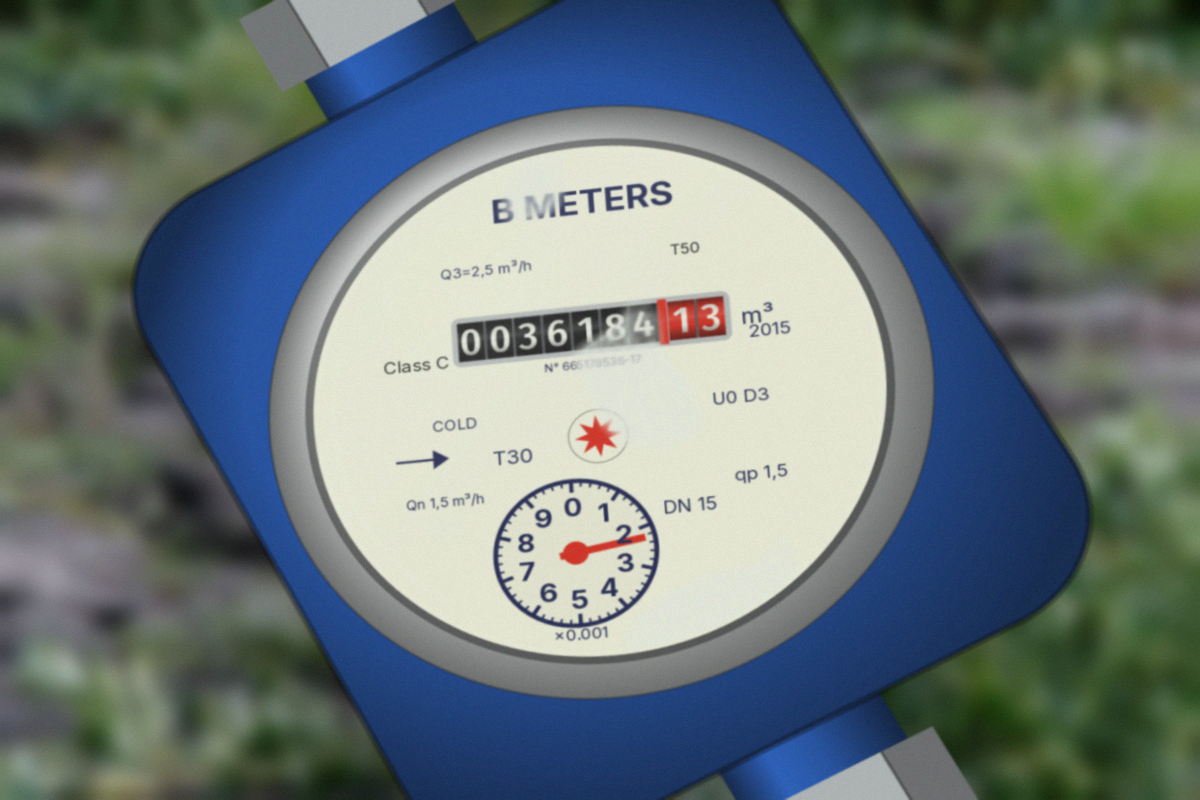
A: 36184.132 m³
